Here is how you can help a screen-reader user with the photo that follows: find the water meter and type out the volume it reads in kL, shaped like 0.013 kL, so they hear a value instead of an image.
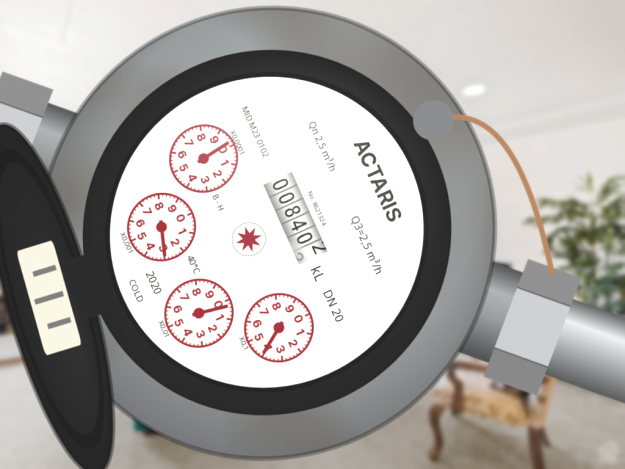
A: 8402.4029 kL
